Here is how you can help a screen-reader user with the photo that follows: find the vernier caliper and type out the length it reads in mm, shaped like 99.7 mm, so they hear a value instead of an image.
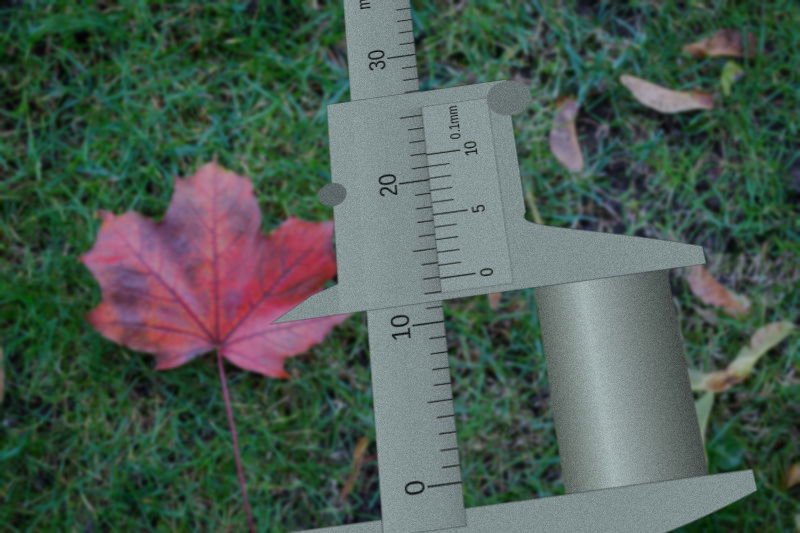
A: 12.9 mm
